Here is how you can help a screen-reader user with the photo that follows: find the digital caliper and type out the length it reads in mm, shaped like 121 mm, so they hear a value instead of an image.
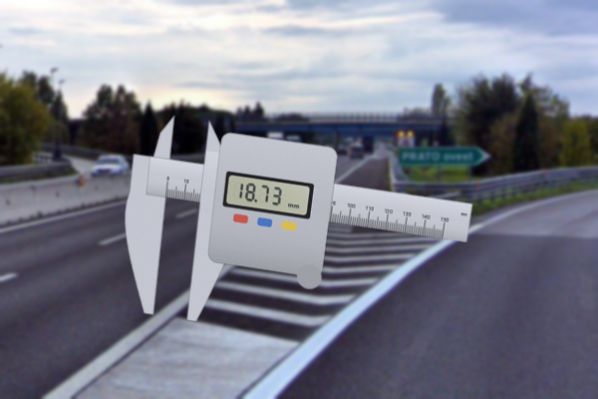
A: 18.73 mm
